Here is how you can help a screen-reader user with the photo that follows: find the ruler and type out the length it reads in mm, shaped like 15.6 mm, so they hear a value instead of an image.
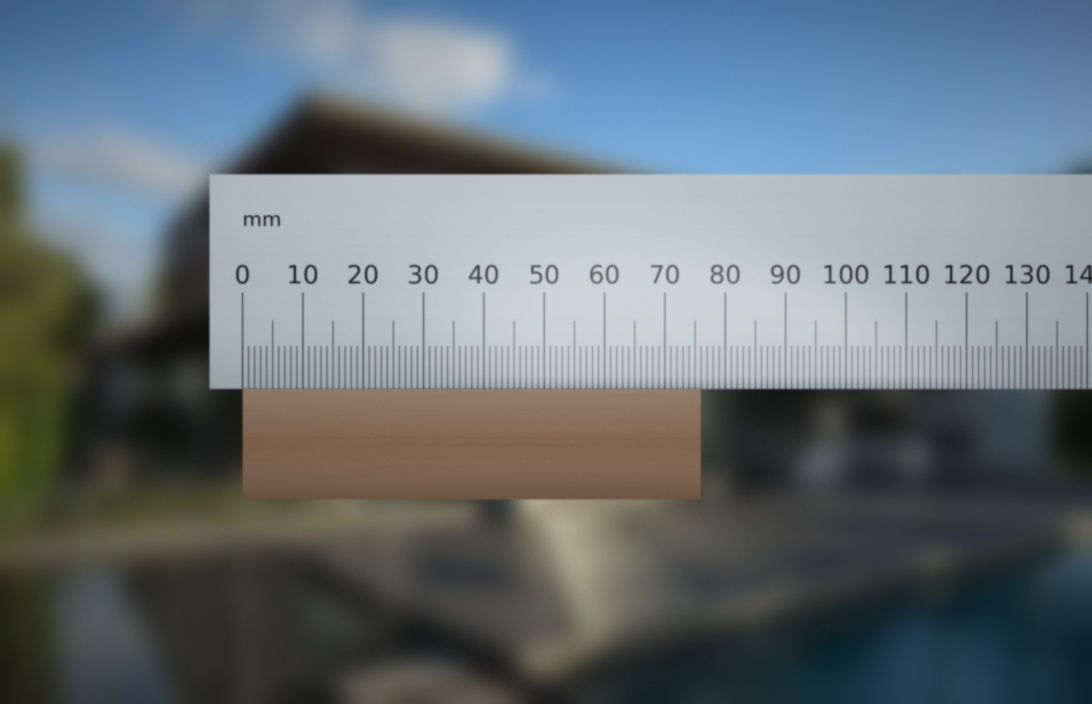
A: 76 mm
